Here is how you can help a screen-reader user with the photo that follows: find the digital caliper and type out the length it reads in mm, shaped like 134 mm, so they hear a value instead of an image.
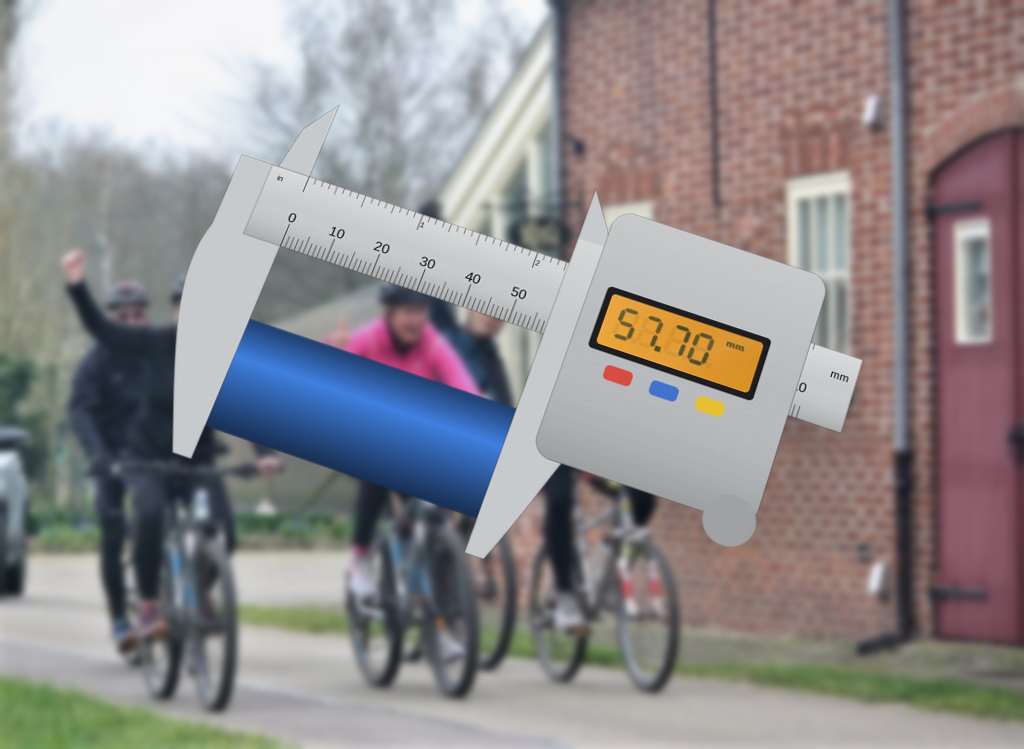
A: 57.70 mm
